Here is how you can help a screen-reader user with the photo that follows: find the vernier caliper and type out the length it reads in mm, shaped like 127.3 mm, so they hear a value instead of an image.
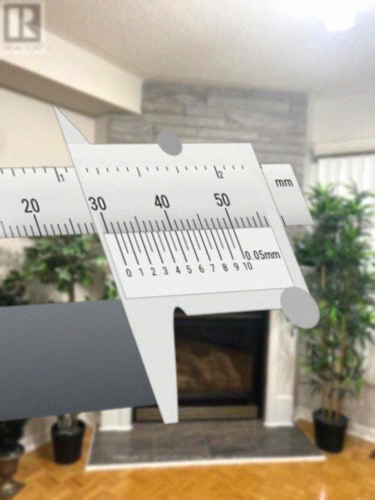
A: 31.0 mm
